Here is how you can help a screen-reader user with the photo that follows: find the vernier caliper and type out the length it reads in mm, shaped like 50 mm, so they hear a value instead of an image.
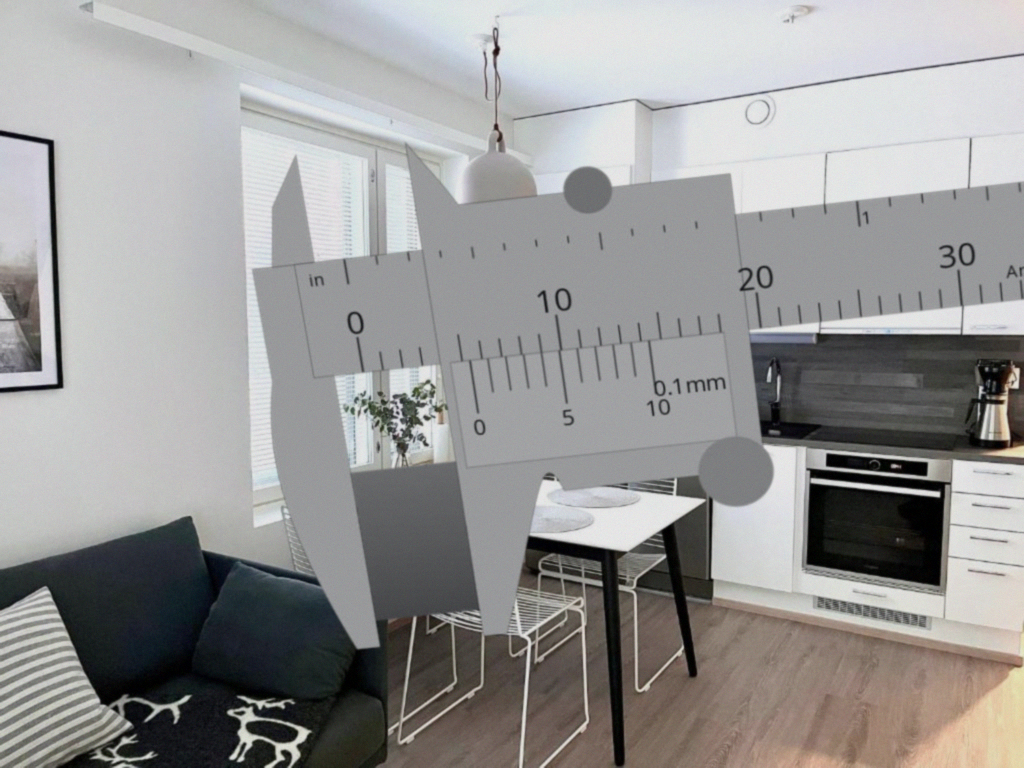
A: 5.4 mm
